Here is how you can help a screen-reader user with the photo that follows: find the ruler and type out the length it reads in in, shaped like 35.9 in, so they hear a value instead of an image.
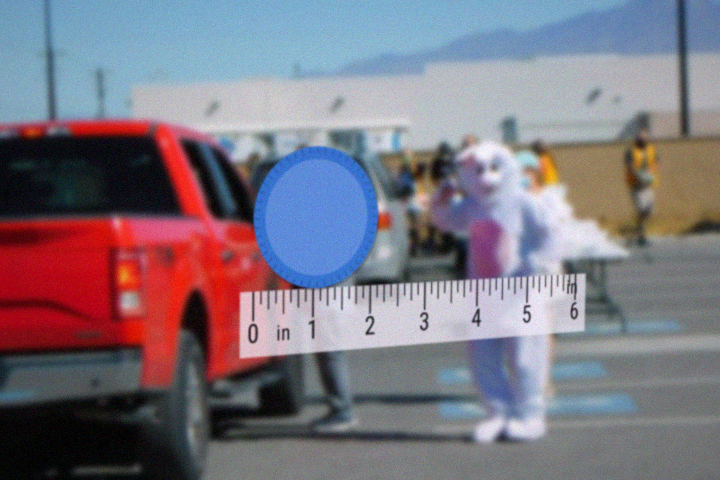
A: 2.125 in
